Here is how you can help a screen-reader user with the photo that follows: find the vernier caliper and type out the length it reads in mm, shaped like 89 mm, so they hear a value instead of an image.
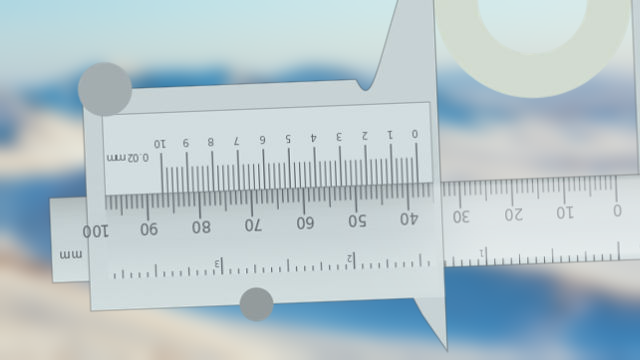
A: 38.0 mm
